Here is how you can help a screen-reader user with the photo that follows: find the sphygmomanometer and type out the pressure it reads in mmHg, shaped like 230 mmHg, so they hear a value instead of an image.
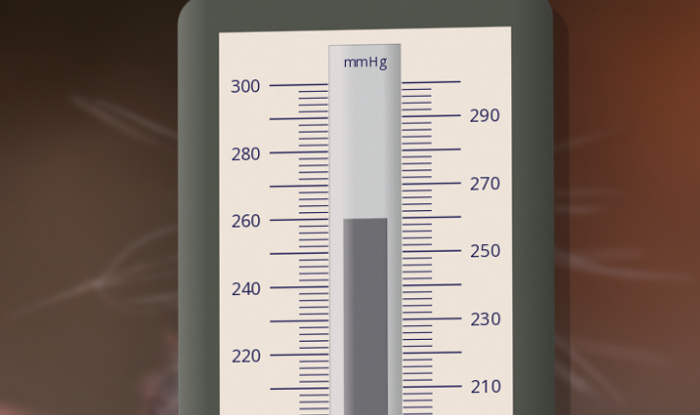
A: 260 mmHg
